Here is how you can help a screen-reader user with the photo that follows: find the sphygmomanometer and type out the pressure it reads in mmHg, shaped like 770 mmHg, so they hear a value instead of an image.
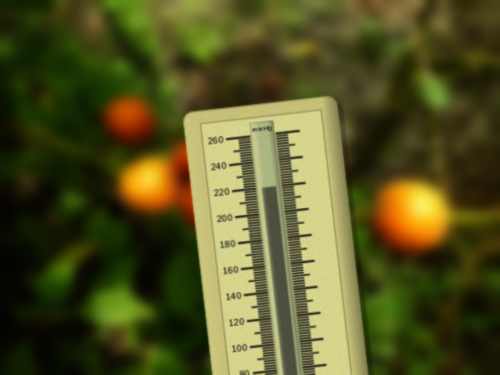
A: 220 mmHg
